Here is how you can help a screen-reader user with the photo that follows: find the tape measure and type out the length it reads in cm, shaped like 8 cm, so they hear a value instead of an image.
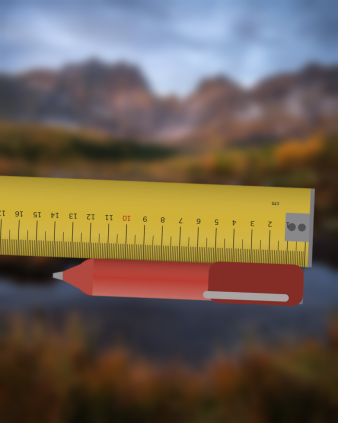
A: 14 cm
